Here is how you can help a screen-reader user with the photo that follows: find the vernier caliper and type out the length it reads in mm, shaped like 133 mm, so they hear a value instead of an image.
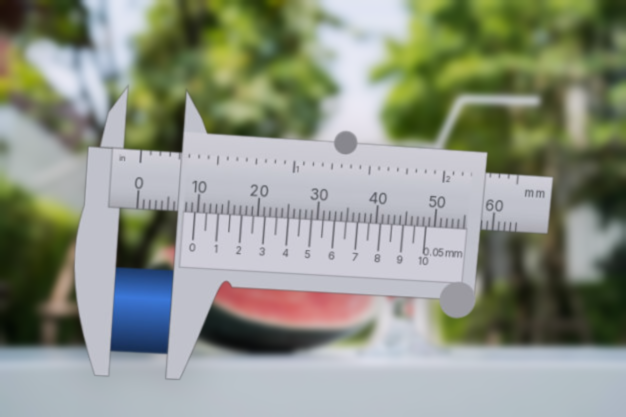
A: 9.5 mm
